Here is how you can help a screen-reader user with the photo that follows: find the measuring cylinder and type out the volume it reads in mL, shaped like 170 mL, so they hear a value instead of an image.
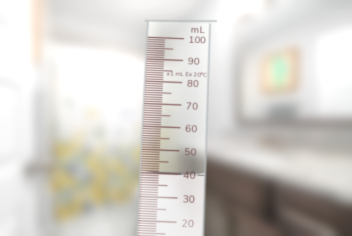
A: 40 mL
